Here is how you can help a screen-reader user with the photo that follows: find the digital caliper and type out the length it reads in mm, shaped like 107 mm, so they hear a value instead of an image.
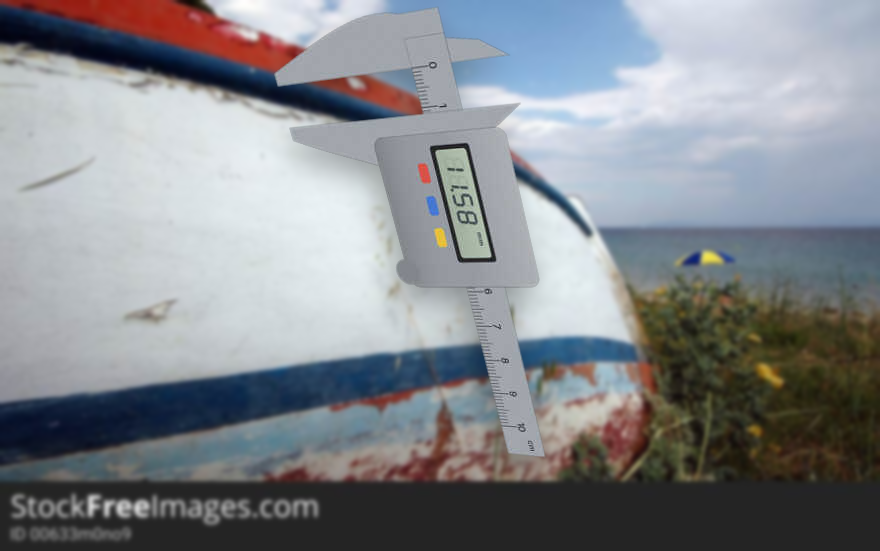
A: 11.58 mm
